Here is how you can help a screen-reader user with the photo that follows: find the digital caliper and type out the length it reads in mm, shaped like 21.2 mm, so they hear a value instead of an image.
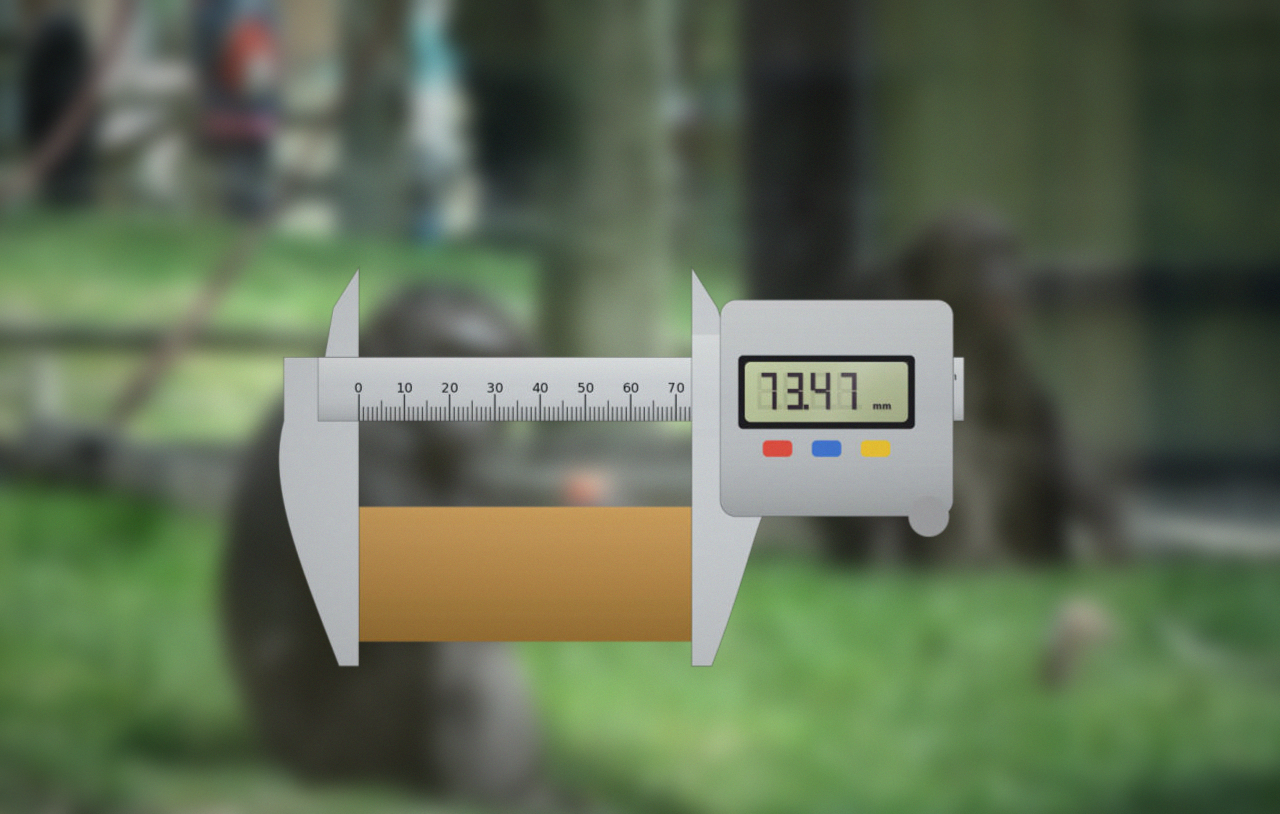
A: 73.47 mm
